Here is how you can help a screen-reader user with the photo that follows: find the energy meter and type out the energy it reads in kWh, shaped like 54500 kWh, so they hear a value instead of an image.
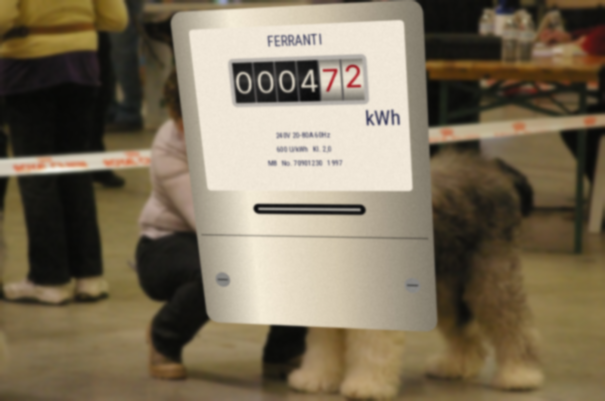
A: 4.72 kWh
